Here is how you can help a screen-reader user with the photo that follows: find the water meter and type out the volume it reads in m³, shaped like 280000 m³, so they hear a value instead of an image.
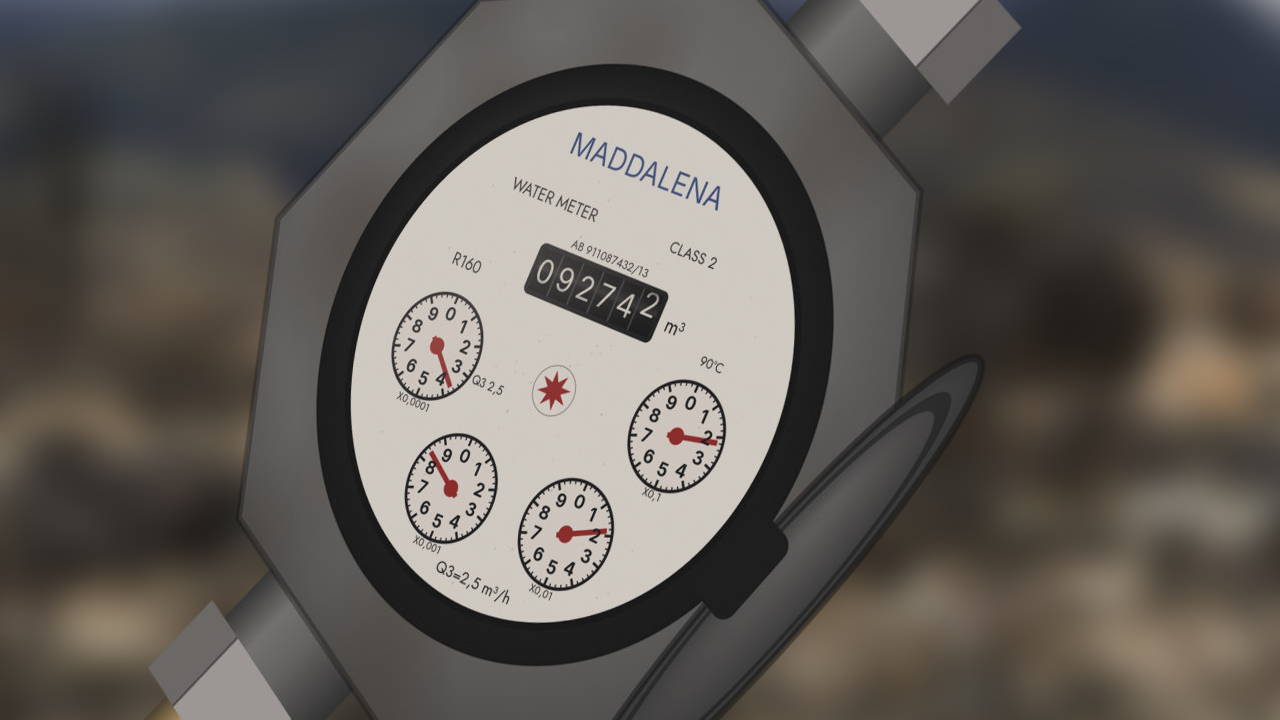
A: 92742.2183 m³
